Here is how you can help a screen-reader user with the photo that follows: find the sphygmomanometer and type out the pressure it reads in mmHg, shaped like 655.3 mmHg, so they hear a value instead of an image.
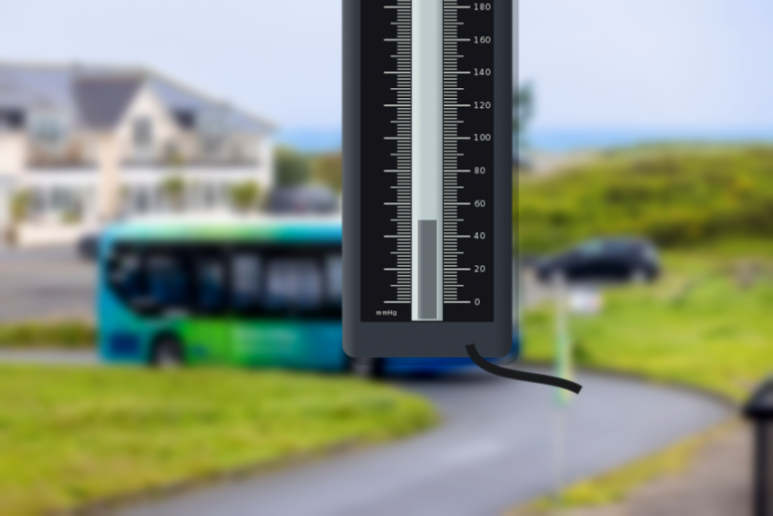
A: 50 mmHg
